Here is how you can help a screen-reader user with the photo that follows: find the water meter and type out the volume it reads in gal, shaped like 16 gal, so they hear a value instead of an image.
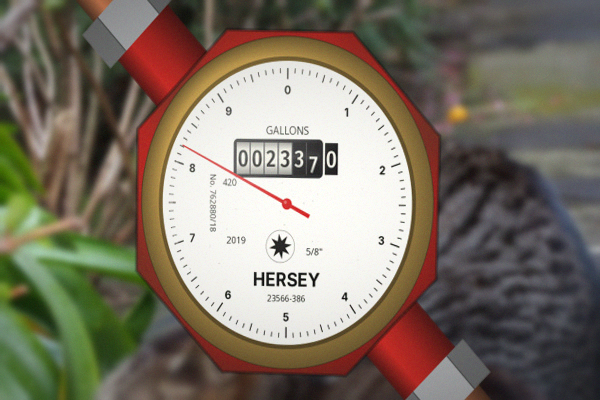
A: 23368.2 gal
